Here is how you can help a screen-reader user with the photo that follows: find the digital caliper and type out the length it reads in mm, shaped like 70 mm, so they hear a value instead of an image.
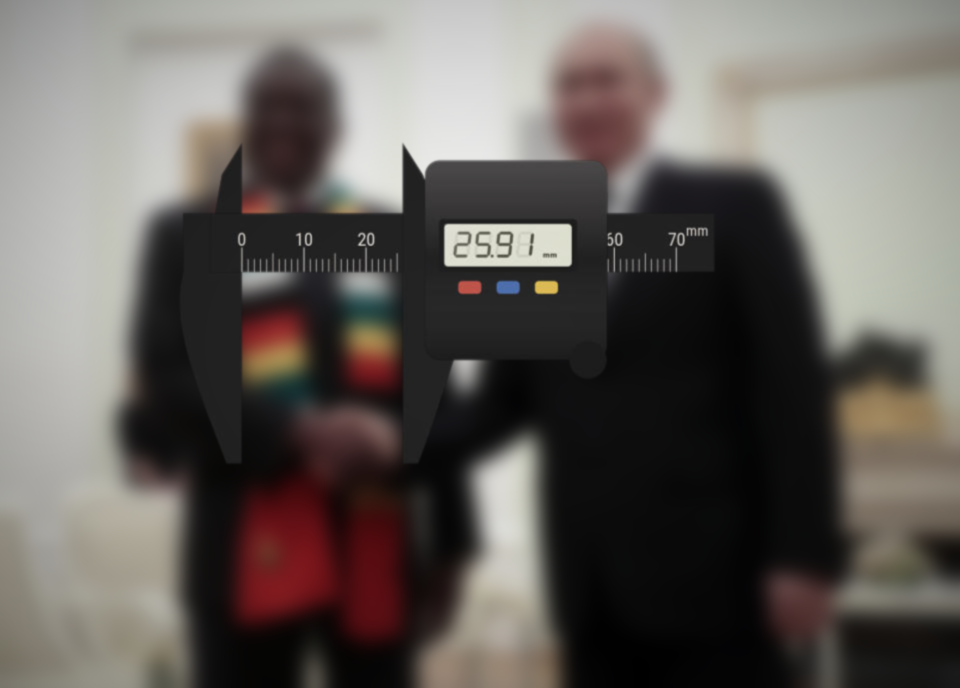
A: 25.91 mm
